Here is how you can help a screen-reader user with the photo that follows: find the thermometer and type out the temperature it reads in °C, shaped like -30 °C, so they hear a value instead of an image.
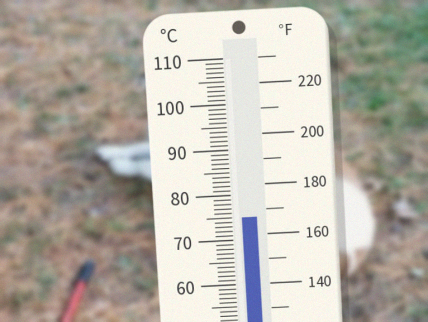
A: 75 °C
